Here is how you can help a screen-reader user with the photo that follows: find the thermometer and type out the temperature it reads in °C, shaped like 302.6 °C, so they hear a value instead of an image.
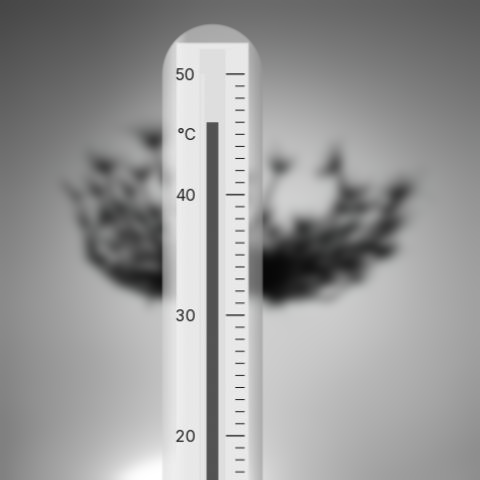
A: 46 °C
